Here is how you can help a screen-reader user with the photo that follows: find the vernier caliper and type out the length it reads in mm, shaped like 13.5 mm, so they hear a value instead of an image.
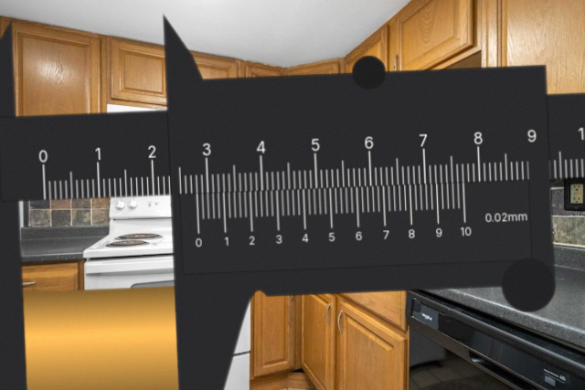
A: 28.0 mm
